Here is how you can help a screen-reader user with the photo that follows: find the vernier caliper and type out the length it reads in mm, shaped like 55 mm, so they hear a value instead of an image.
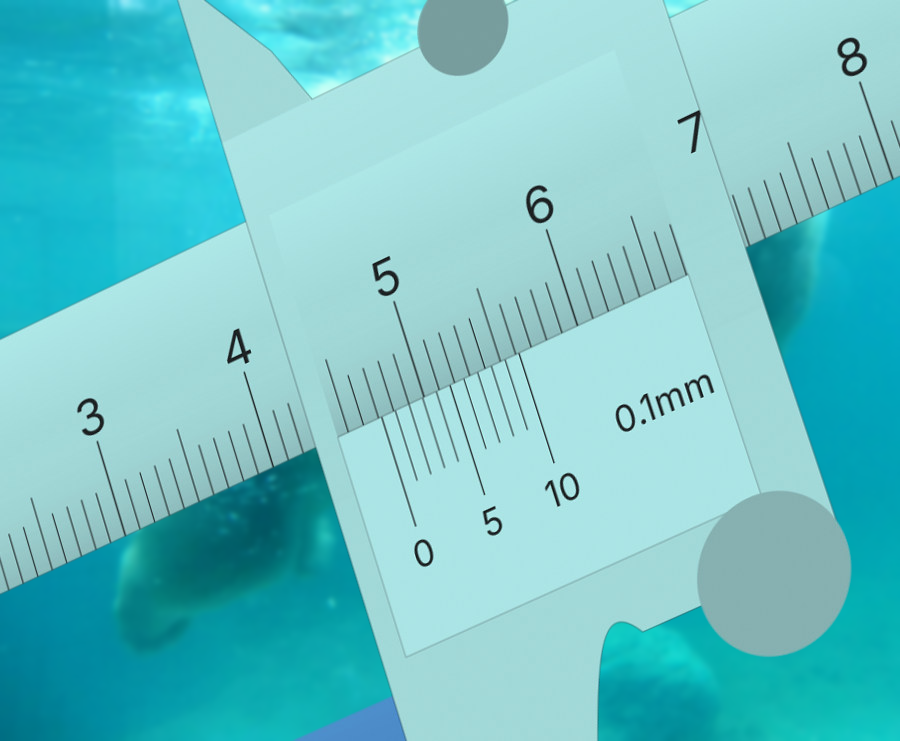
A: 47.2 mm
